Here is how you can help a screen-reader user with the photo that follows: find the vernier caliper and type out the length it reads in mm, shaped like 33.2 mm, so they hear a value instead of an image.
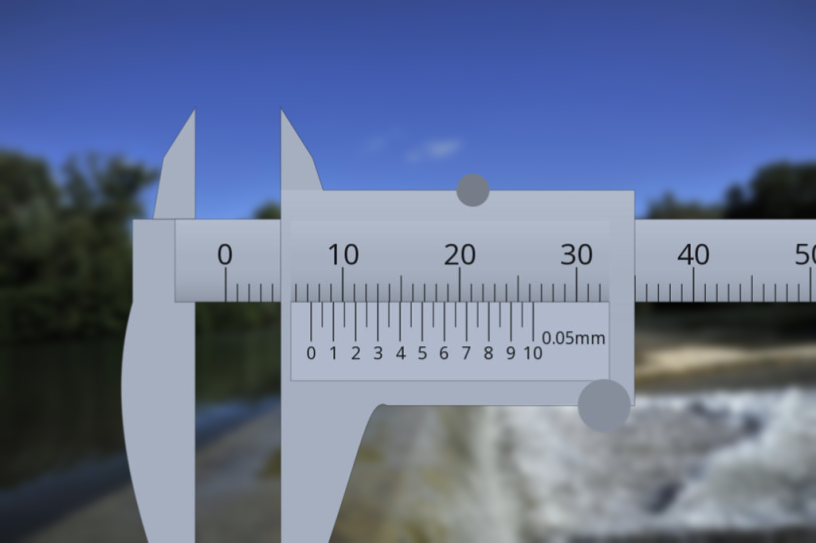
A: 7.3 mm
